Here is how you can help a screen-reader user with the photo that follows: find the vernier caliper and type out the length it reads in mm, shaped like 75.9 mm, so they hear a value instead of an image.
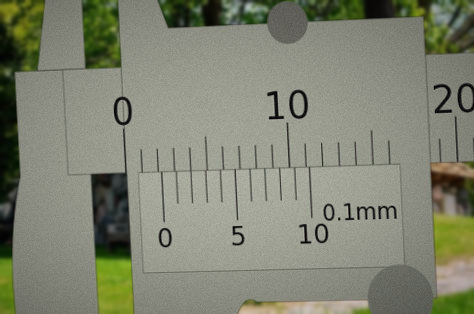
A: 2.2 mm
